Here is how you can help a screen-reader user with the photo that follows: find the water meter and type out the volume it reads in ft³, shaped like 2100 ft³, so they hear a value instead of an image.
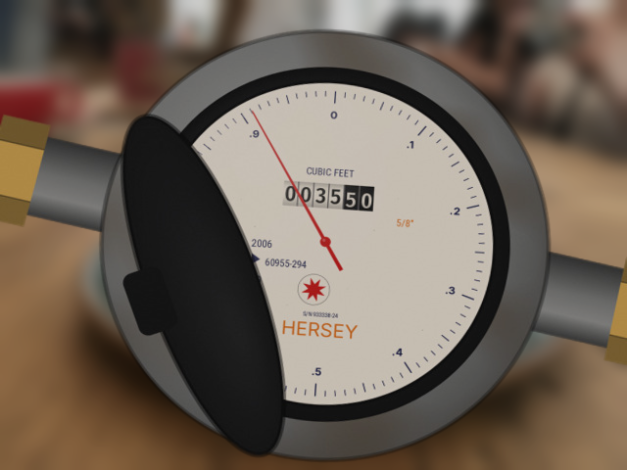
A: 3549.91 ft³
